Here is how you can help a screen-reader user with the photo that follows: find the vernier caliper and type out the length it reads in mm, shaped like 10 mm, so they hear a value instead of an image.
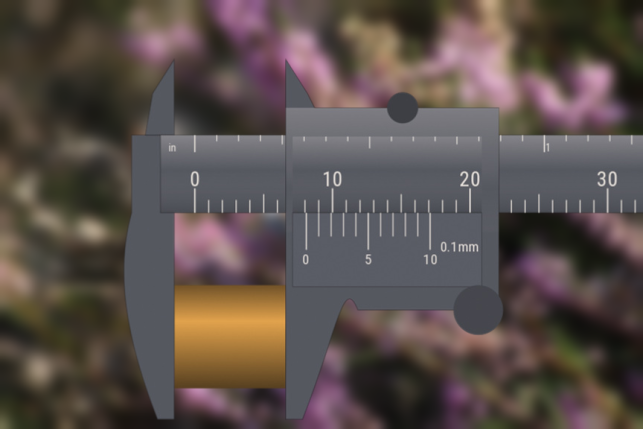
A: 8.1 mm
